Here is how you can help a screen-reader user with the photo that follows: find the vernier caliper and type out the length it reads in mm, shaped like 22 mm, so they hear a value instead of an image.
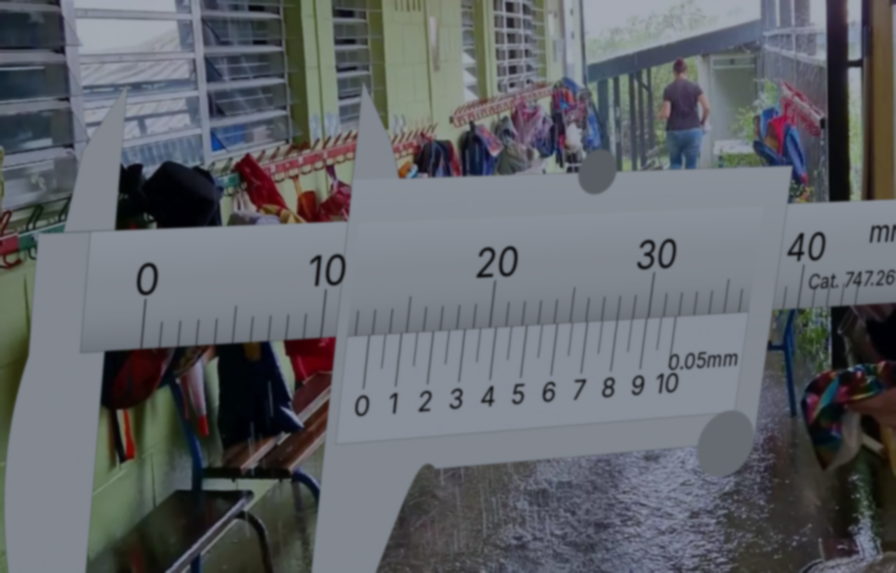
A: 12.8 mm
